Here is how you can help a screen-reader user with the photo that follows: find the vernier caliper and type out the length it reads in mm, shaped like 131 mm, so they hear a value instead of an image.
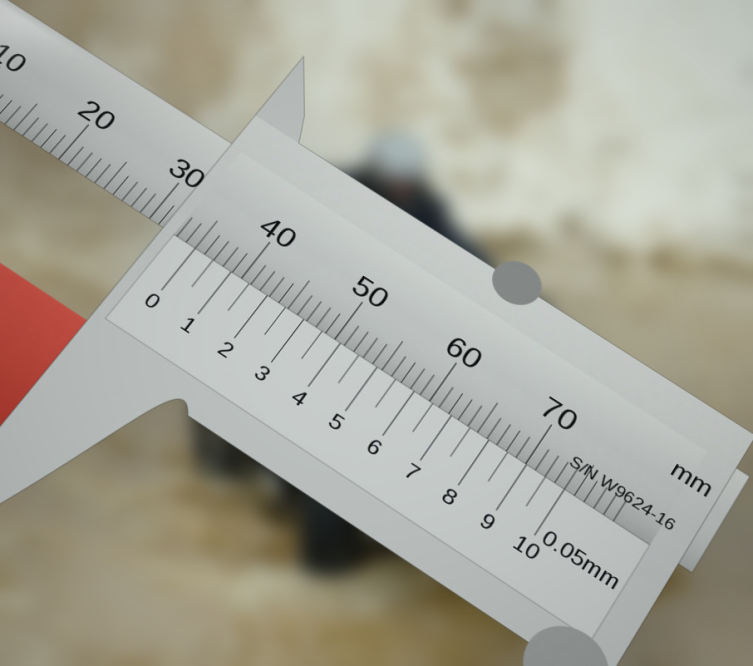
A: 35.0 mm
